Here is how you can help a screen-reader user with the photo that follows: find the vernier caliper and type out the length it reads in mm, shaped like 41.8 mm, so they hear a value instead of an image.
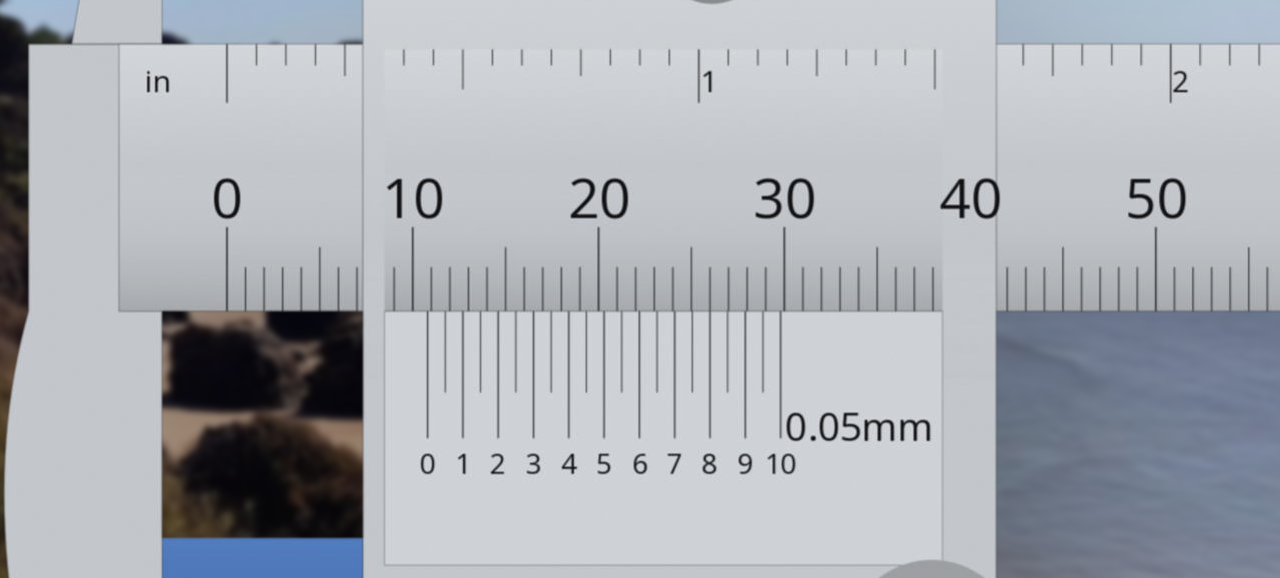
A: 10.8 mm
